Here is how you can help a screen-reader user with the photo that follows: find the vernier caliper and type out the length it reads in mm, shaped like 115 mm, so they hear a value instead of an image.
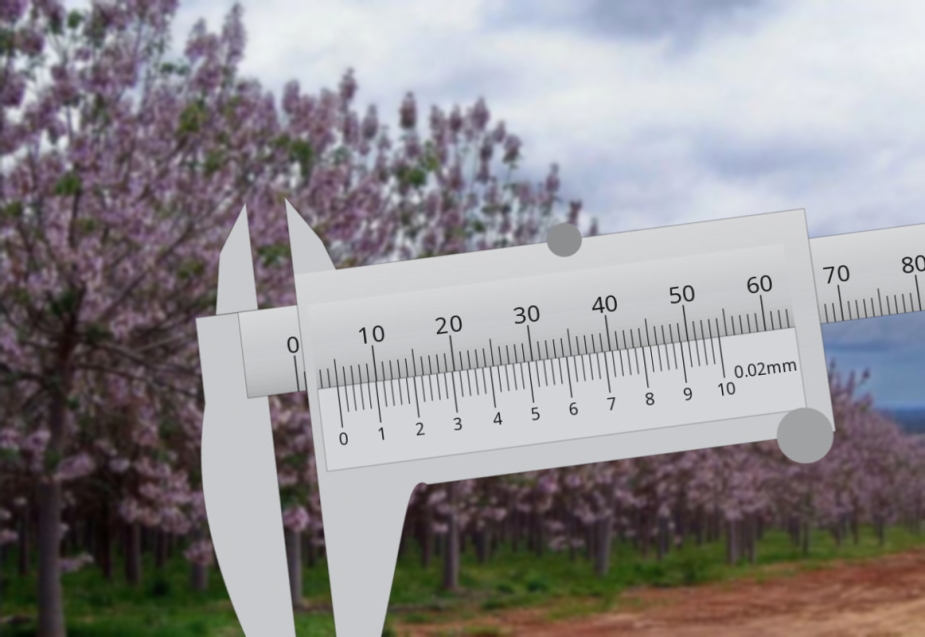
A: 5.0 mm
